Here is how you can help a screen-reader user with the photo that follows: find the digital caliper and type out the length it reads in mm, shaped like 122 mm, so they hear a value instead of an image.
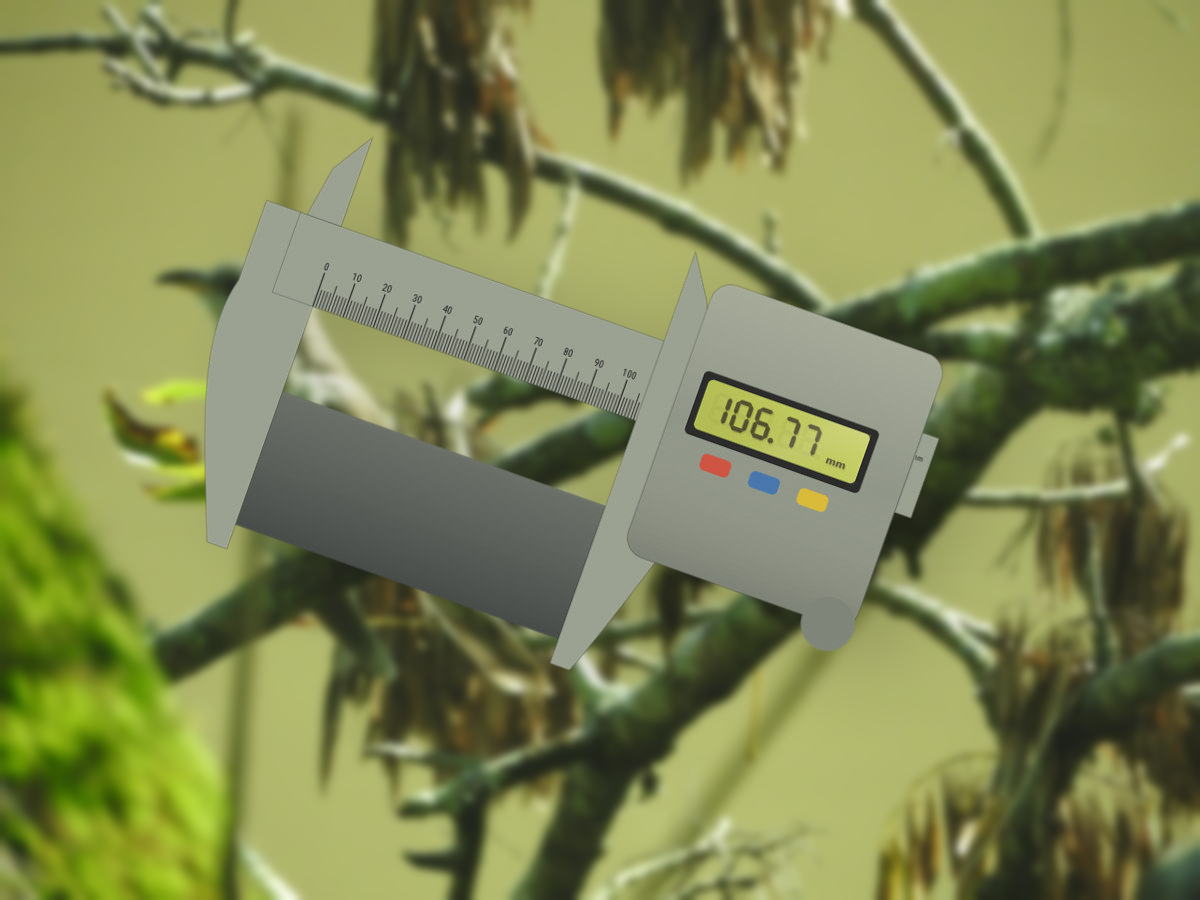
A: 106.77 mm
